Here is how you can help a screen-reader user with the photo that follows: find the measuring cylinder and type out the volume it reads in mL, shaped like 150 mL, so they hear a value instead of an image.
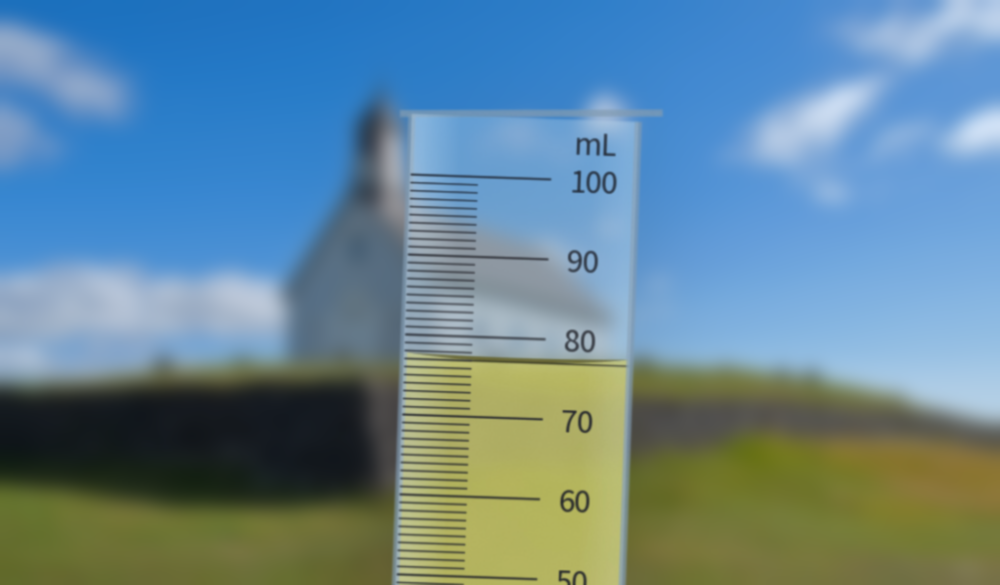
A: 77 mL
